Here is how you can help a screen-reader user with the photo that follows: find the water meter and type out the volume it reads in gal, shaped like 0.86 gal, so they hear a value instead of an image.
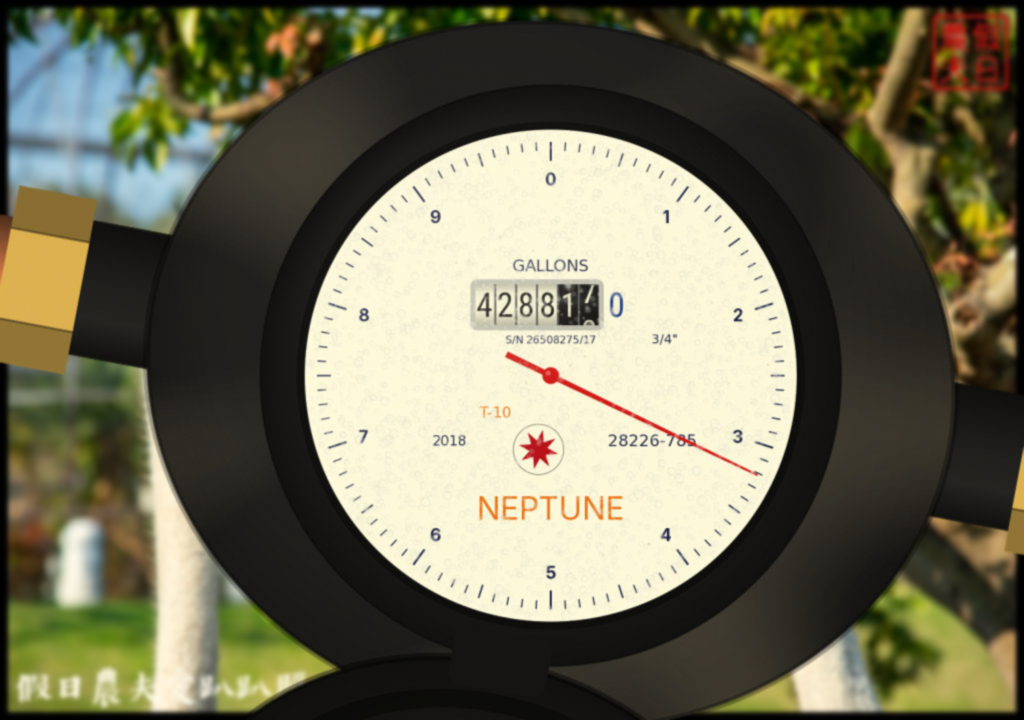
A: 4288173.2 gal
